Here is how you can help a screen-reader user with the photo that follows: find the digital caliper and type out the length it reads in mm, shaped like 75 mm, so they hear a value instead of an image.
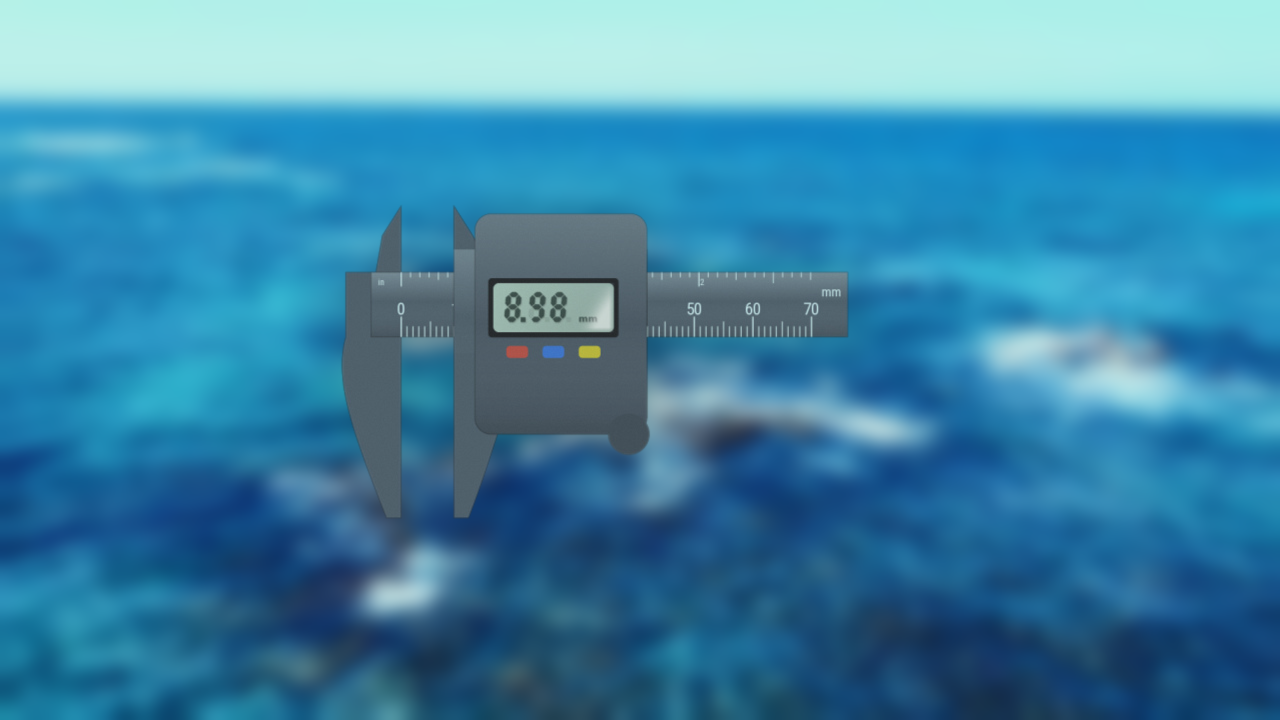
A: 8.98 mm
